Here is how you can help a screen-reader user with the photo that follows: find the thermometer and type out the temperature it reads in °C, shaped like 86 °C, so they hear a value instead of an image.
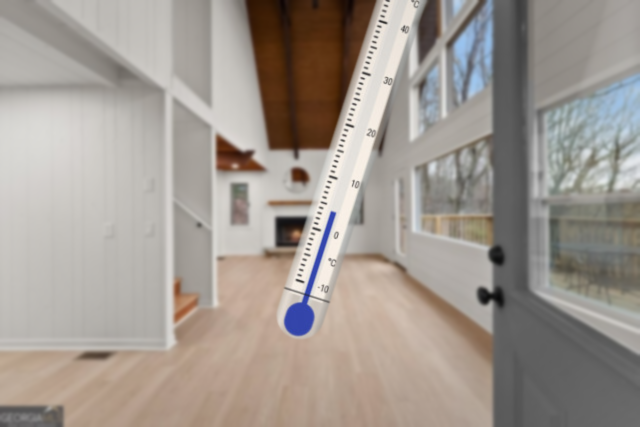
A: 4 °C
